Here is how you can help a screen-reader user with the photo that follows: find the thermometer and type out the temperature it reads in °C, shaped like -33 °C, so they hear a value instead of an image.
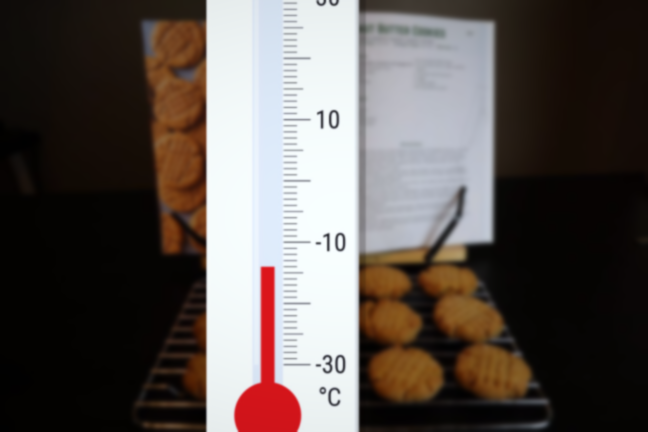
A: -14 °C
